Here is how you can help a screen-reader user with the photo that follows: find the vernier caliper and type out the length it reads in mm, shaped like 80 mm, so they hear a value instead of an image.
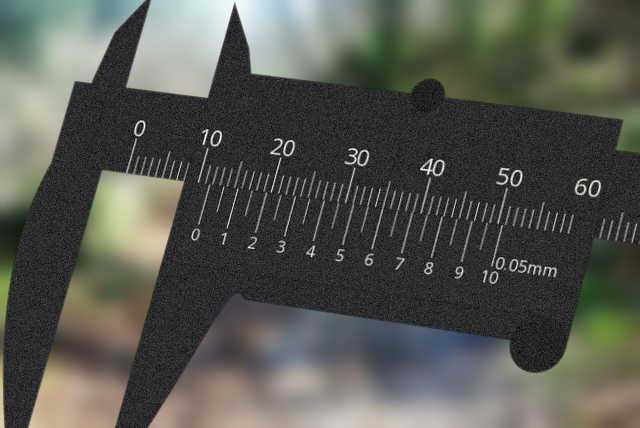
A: 11.6 mm
